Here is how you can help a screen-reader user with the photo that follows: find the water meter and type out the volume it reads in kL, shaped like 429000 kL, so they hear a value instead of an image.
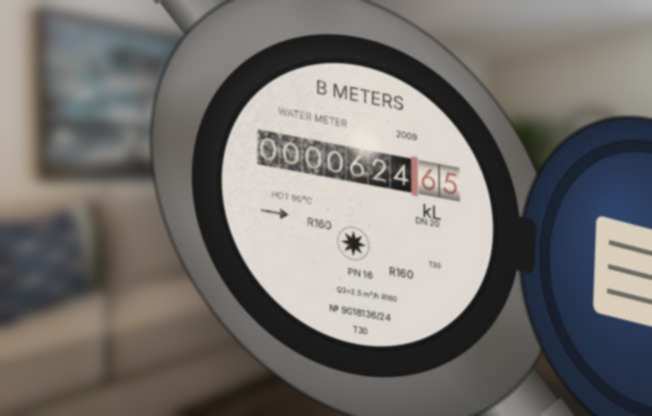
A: 624.65 kL
